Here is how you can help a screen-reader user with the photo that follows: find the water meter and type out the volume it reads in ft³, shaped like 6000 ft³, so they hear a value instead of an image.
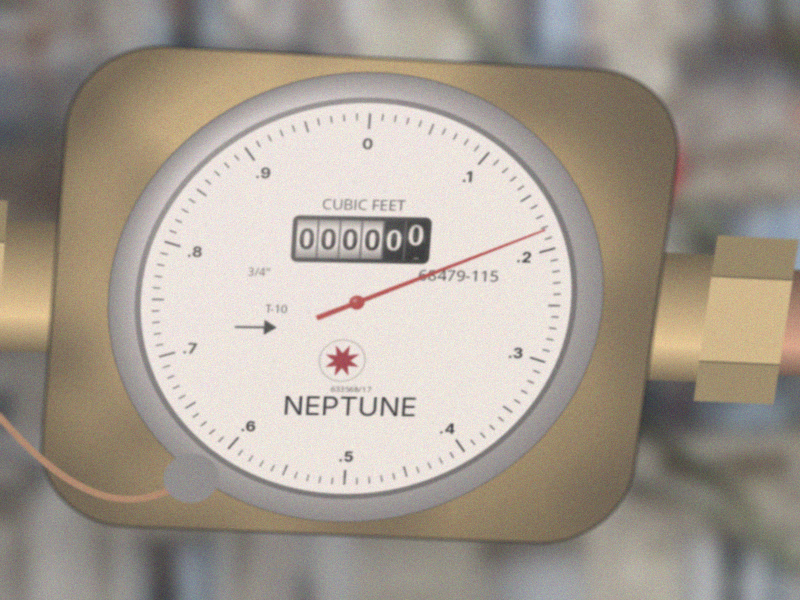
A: 0.18 ft³
